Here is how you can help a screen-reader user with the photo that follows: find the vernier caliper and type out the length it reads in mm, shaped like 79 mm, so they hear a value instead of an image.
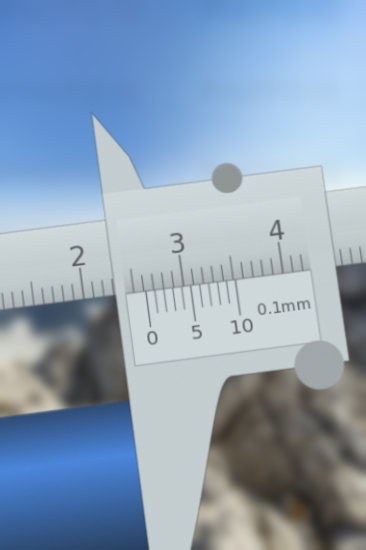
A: 26.2 mm
